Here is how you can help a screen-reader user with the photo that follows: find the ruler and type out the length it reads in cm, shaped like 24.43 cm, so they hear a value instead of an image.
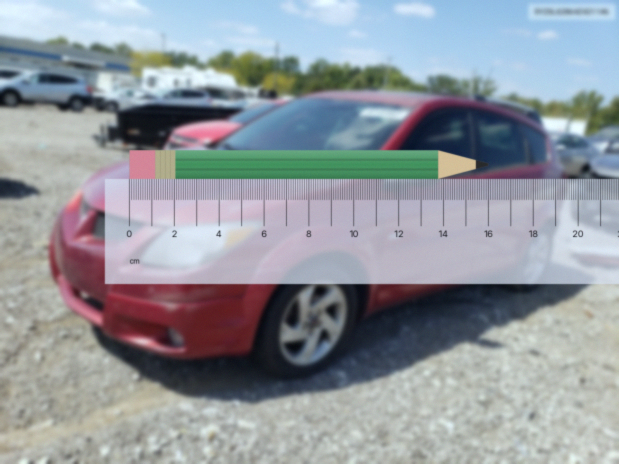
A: 16 cm
